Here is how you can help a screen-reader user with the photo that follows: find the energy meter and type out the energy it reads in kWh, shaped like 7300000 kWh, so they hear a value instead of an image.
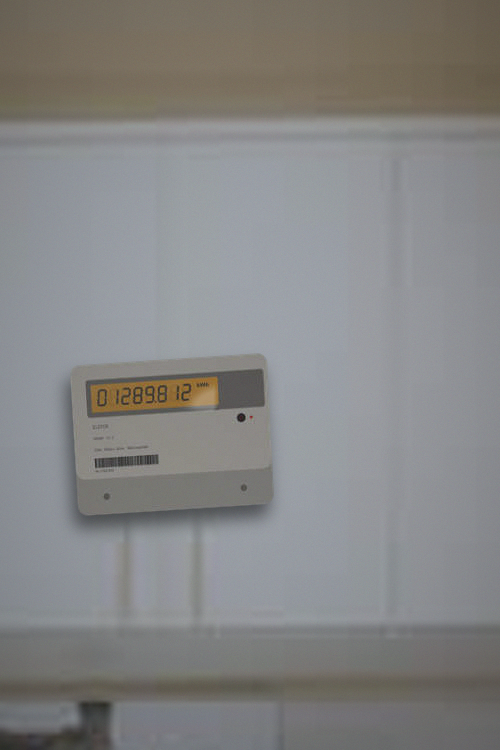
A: 1289.812 kWh
